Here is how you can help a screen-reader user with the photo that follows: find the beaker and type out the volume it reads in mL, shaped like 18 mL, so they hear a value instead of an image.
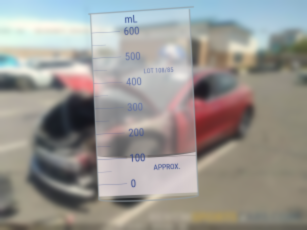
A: 100 mL
